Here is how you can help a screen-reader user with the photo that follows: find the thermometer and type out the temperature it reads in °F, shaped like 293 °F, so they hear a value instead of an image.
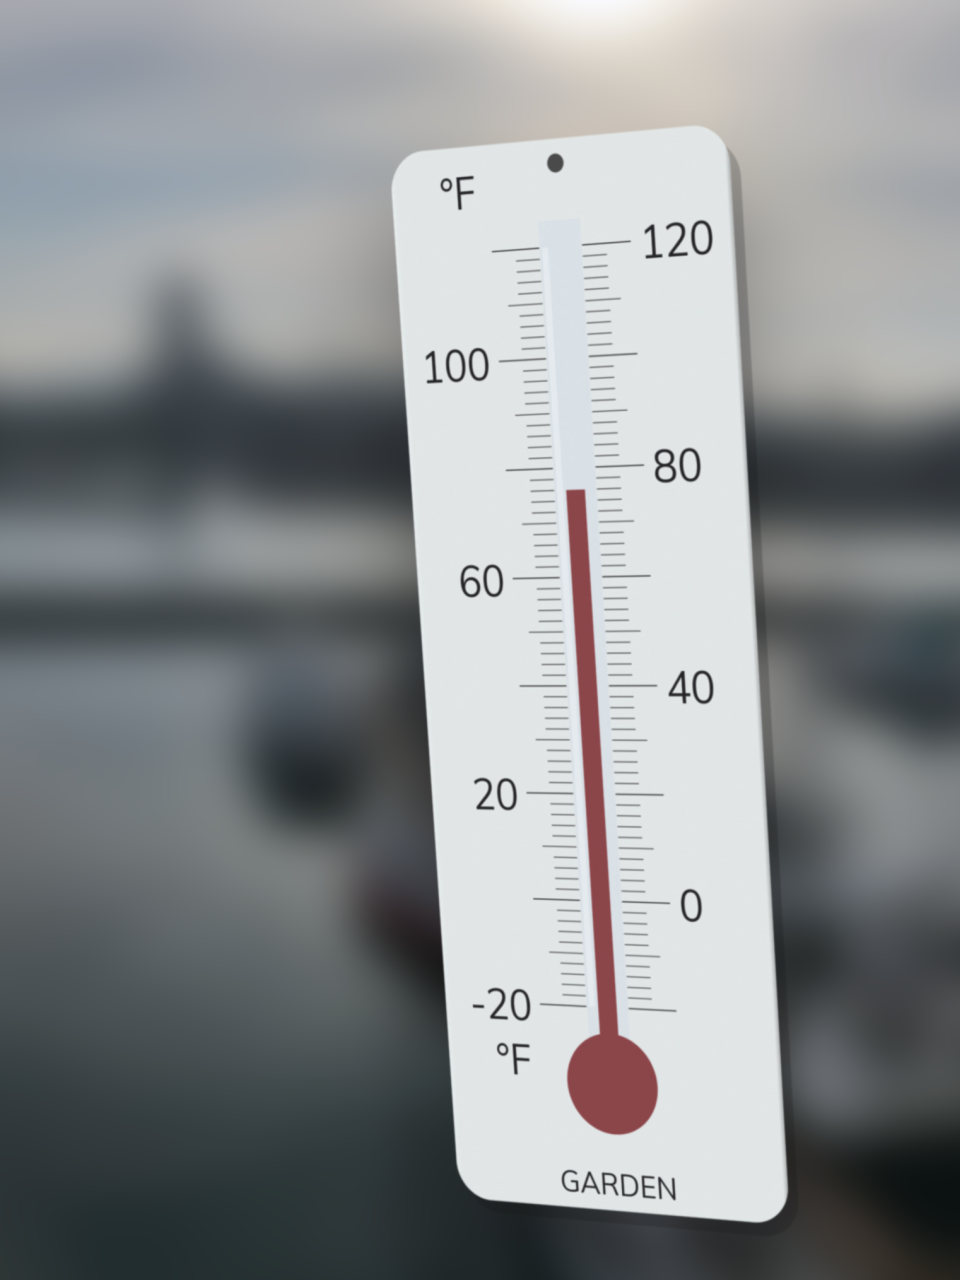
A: 76 °F
